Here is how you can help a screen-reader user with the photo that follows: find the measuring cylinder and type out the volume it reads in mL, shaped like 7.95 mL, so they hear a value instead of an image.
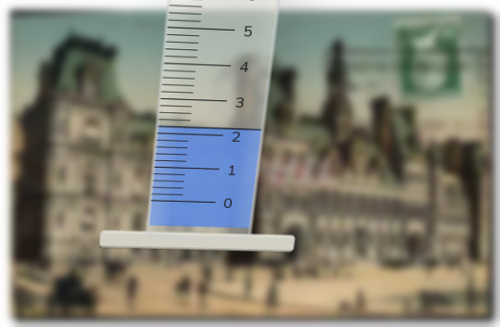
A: 2.2 mL
